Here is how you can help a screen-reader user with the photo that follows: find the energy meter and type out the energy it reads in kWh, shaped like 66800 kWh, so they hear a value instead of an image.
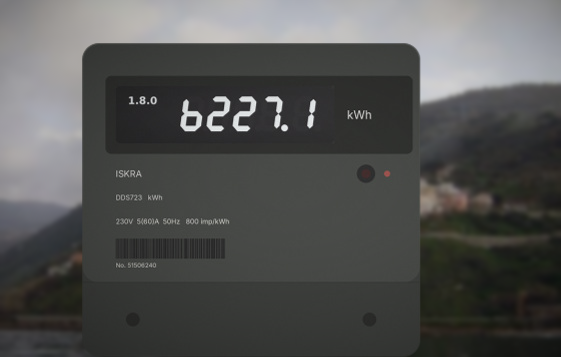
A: 6227.1 kWh
